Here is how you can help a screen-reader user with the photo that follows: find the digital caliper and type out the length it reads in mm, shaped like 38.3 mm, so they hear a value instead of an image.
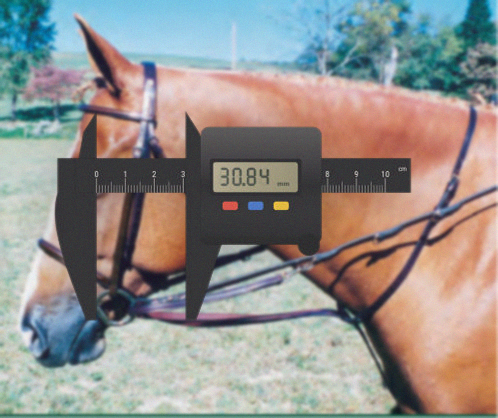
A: 30.84 mm
